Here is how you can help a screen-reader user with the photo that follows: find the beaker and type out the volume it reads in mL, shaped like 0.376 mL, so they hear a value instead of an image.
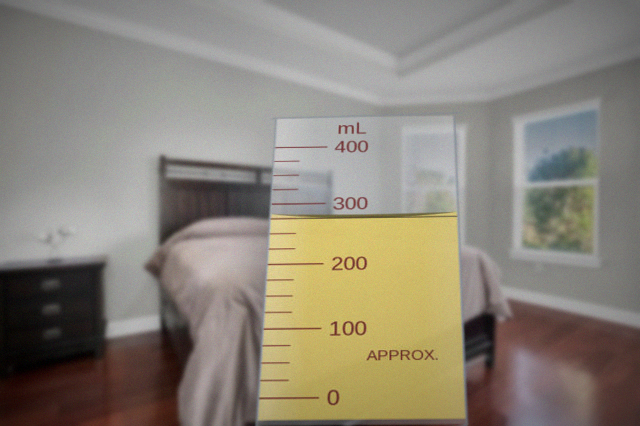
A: 275 mL
